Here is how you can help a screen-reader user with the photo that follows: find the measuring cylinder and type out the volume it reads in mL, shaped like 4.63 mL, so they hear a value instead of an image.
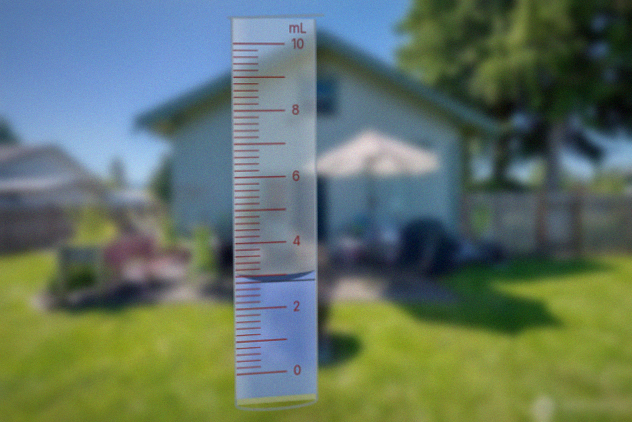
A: 2.8 mL
